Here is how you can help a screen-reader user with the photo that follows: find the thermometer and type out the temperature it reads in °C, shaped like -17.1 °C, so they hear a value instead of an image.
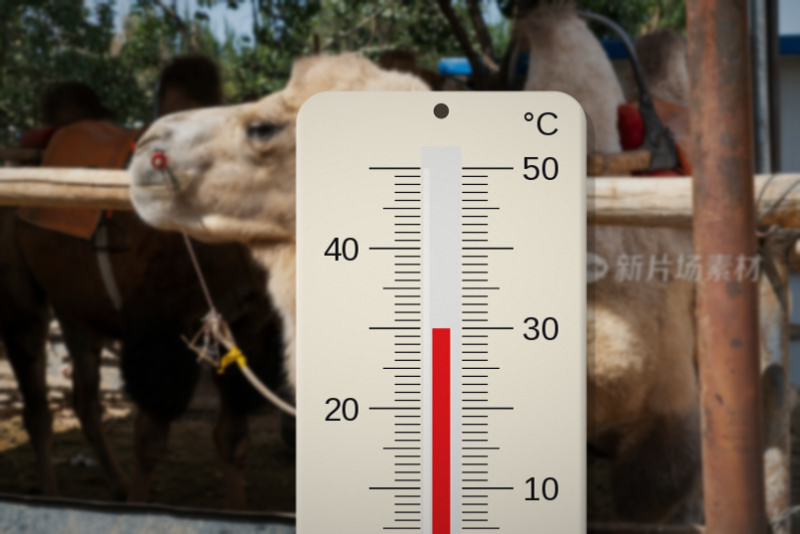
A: 30 °C
